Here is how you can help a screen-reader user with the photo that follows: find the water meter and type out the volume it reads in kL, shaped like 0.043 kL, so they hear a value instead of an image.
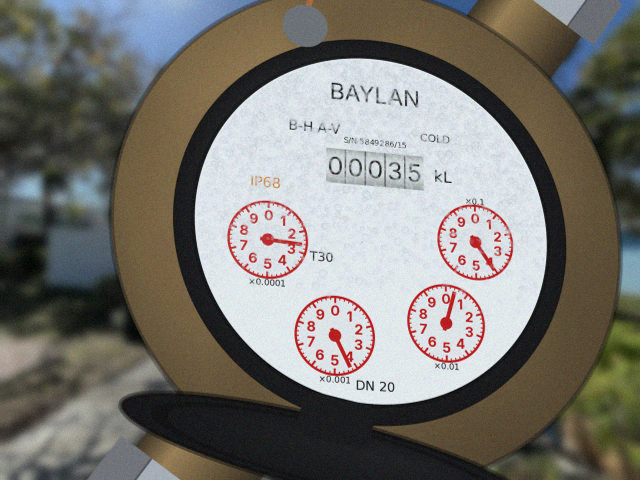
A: 35.4042 kL
